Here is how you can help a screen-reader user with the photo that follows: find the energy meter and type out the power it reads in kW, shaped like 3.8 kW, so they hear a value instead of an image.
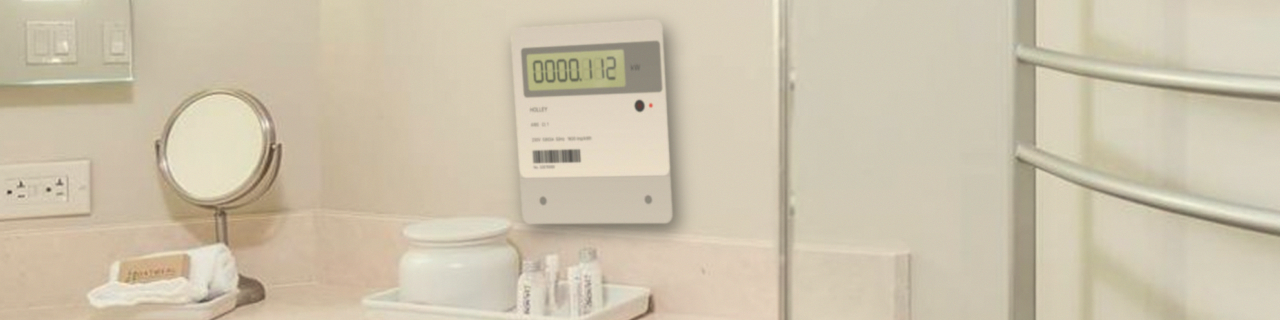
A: 0.112 kW
